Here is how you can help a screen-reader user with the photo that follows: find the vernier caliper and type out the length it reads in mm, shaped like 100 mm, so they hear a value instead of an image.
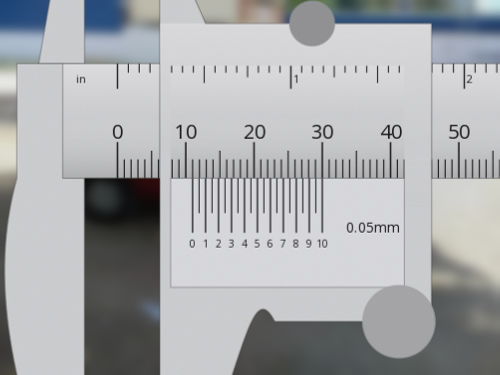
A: 11.0 mm
